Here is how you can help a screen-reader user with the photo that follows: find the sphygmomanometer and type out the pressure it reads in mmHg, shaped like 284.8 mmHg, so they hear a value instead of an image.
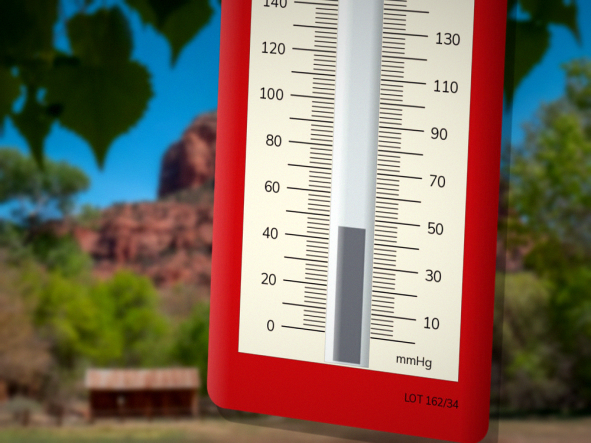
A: 46 mmHg
